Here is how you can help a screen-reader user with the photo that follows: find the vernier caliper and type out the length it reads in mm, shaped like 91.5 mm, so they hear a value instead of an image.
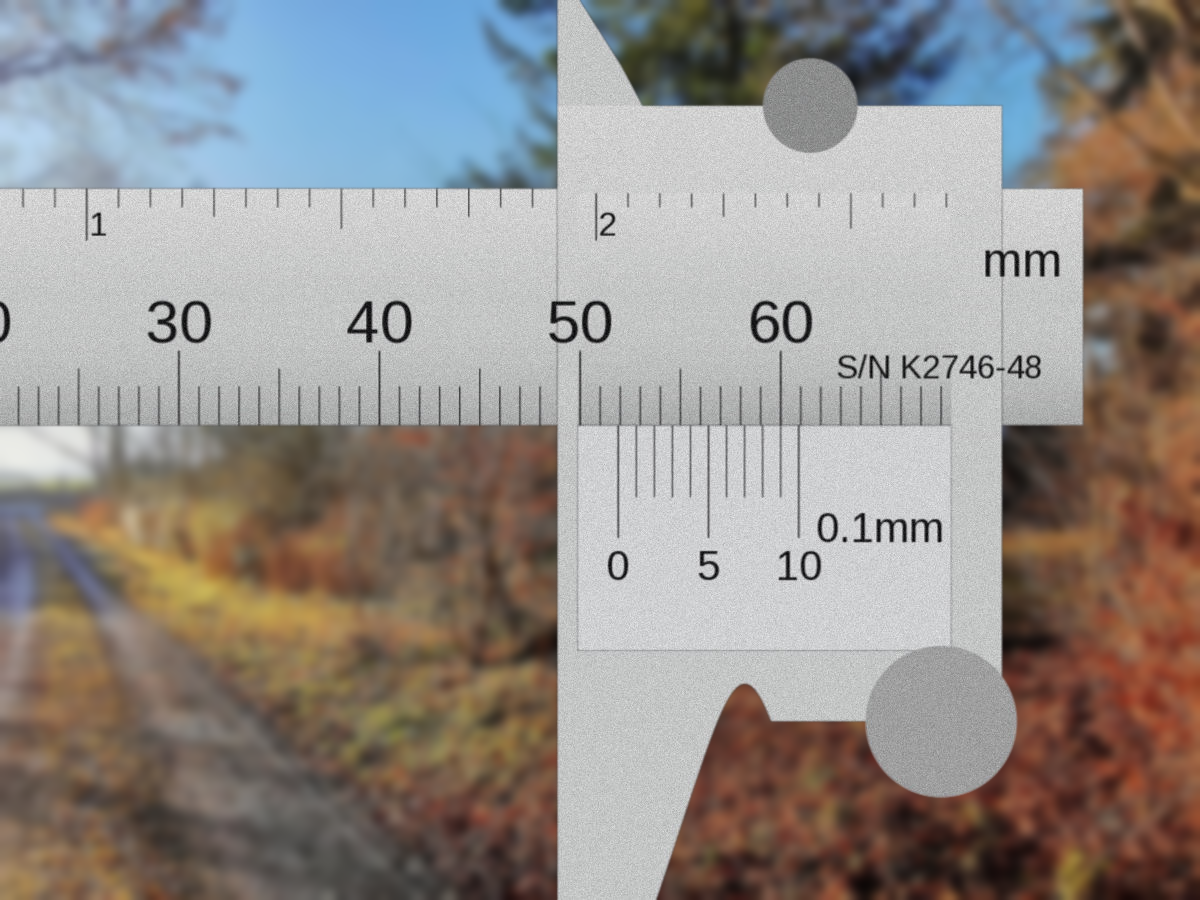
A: 51.9 mm
